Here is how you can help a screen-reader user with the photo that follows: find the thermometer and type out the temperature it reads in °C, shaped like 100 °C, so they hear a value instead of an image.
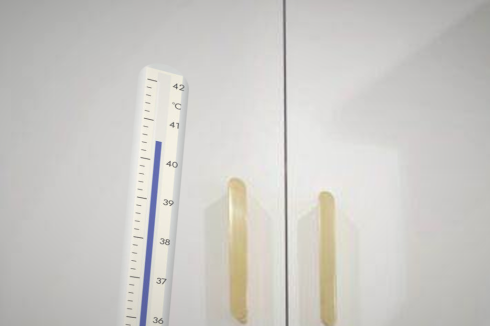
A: 40.5 °C
